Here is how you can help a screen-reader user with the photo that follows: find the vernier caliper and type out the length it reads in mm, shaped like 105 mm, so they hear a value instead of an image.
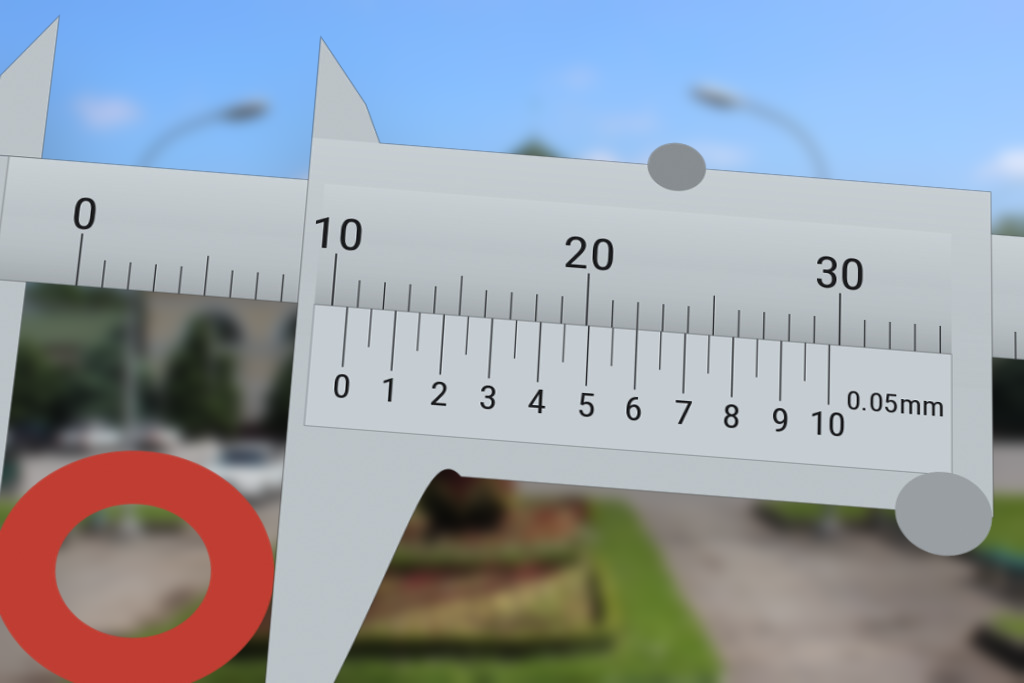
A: 10.60 mm
